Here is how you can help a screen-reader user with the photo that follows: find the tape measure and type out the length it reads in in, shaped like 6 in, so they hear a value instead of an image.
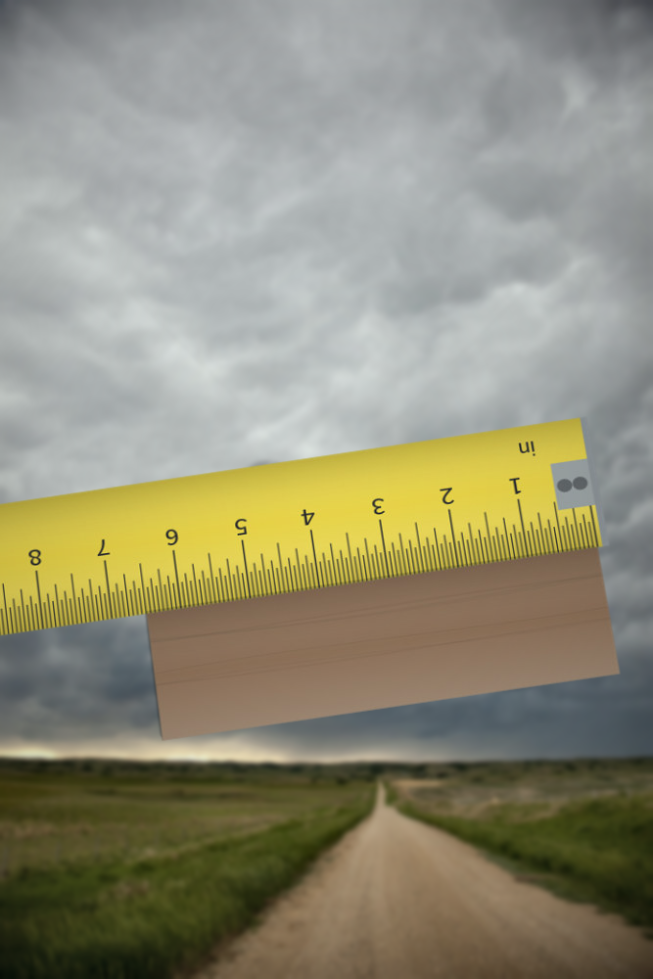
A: 6.5 in
